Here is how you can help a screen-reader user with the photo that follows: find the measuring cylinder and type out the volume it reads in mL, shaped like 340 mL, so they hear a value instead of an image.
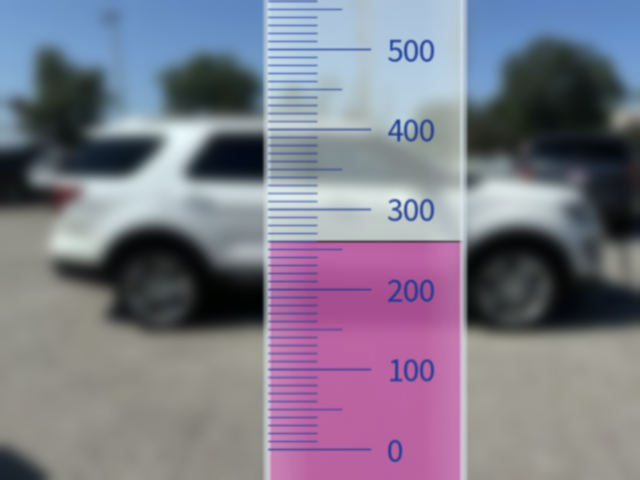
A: 260 mL
